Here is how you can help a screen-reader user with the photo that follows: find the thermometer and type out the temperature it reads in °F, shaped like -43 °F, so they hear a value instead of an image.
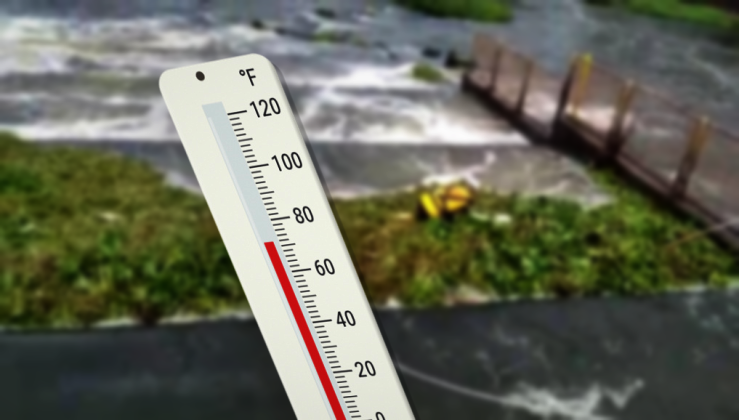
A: 72 °F
